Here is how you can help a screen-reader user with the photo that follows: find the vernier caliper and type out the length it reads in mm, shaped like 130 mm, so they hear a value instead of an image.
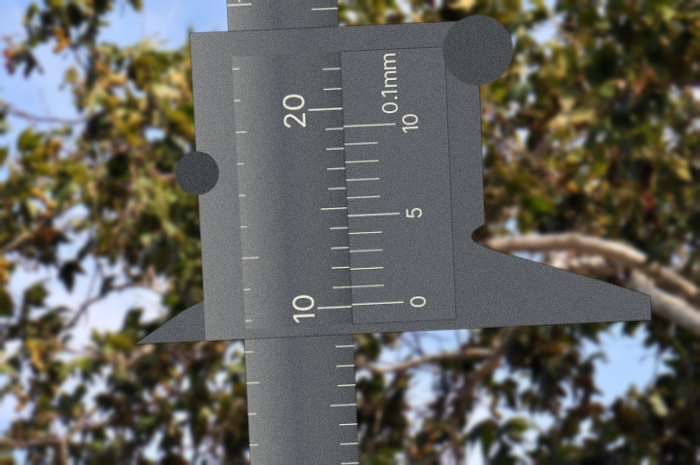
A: 10.1 mm
